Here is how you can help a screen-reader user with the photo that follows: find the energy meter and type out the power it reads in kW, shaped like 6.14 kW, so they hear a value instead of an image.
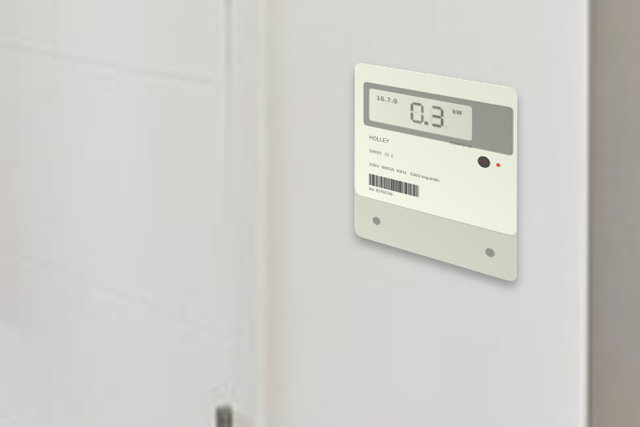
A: 0.3 kW
